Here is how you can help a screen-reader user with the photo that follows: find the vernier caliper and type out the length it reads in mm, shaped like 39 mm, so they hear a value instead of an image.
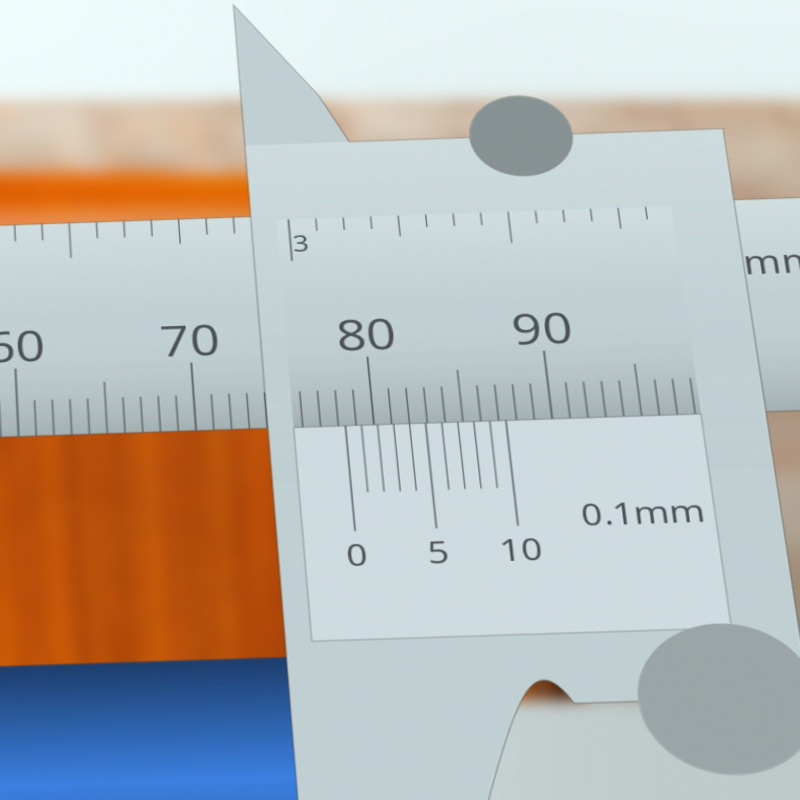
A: 78.4 mm
